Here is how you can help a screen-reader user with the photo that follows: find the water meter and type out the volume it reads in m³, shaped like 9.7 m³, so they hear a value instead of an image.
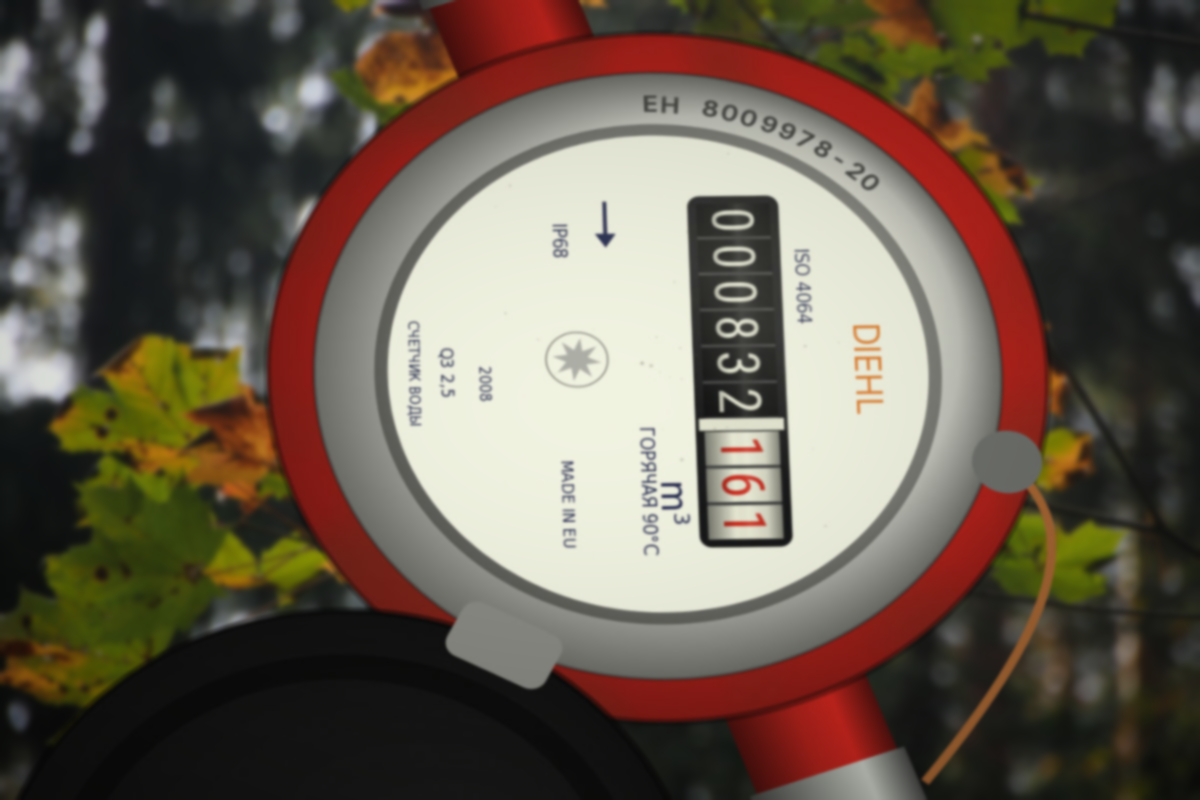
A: 832.161 m³
